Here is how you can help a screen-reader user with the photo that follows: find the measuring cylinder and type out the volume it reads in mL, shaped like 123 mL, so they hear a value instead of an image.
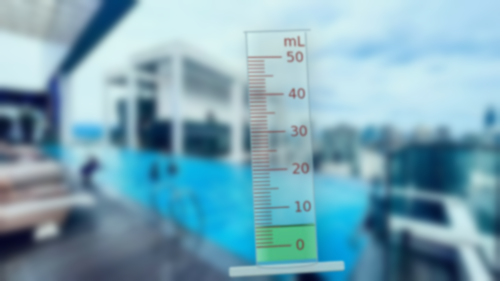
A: 5 mL
